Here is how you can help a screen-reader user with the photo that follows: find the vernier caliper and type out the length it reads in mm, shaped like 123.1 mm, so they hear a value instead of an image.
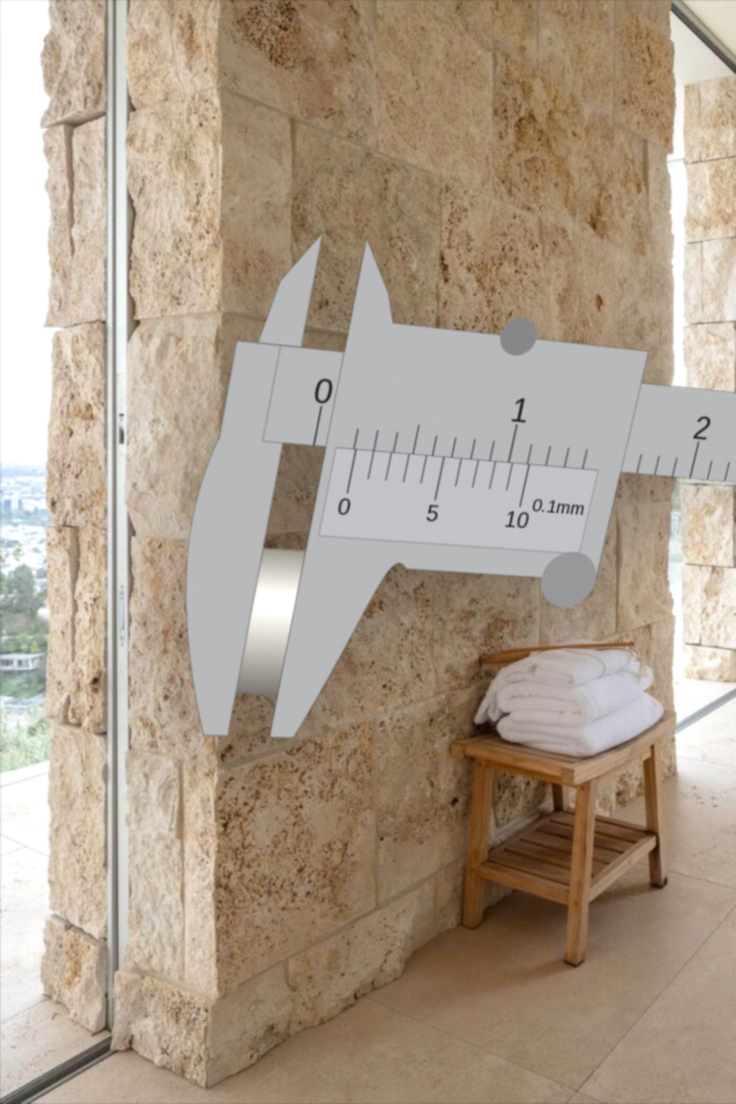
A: 2.1 mm
